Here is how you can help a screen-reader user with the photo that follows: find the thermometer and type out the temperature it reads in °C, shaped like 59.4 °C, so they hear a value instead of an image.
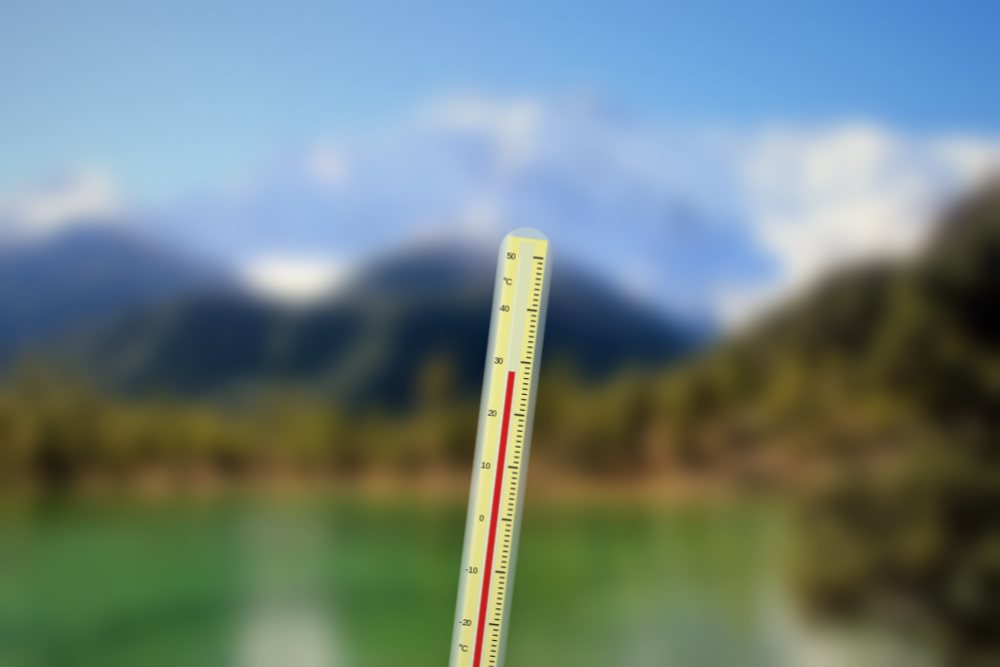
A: 28 °C
